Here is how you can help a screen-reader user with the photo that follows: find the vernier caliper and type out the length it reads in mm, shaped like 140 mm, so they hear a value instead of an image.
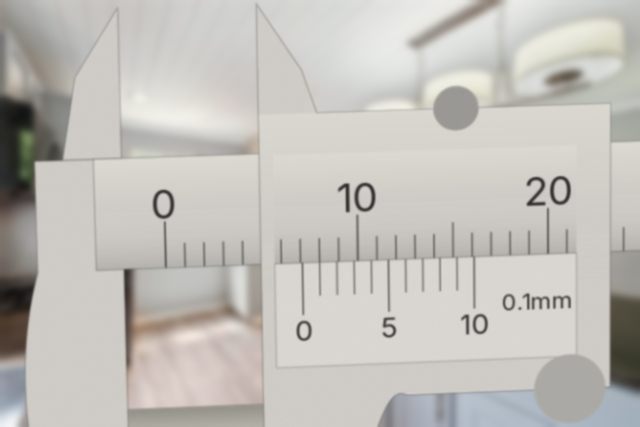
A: 7.1 mm
